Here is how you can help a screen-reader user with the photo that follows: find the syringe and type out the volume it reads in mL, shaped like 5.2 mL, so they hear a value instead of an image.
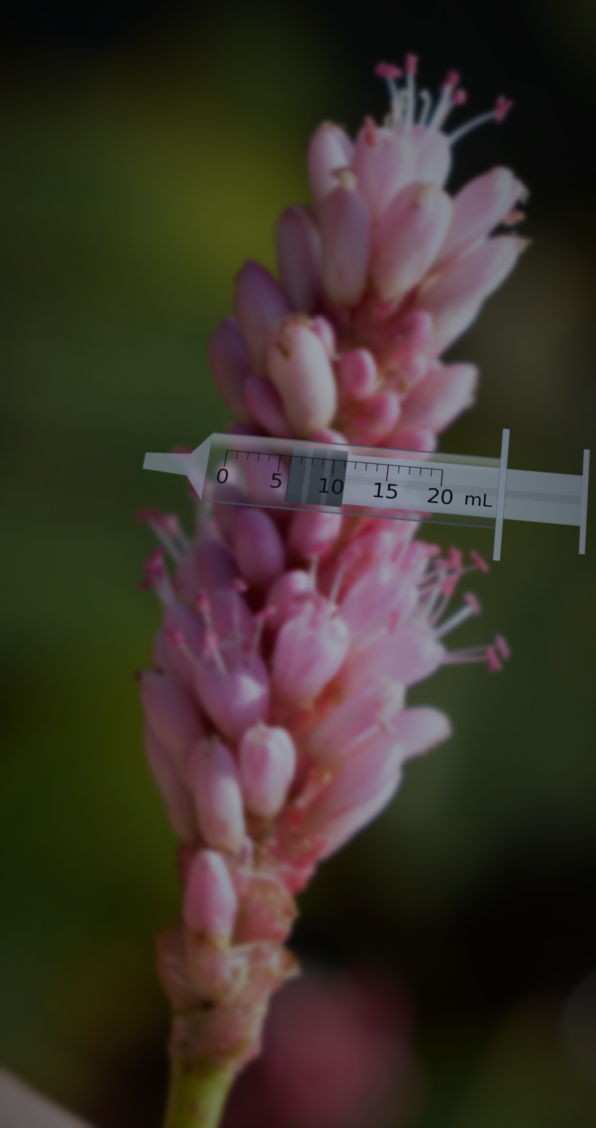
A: 6 mL
